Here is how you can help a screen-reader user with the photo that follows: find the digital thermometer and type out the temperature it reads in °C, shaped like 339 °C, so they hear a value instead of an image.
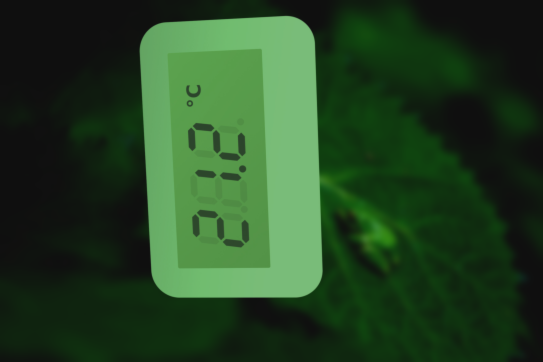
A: 21.2 °C
